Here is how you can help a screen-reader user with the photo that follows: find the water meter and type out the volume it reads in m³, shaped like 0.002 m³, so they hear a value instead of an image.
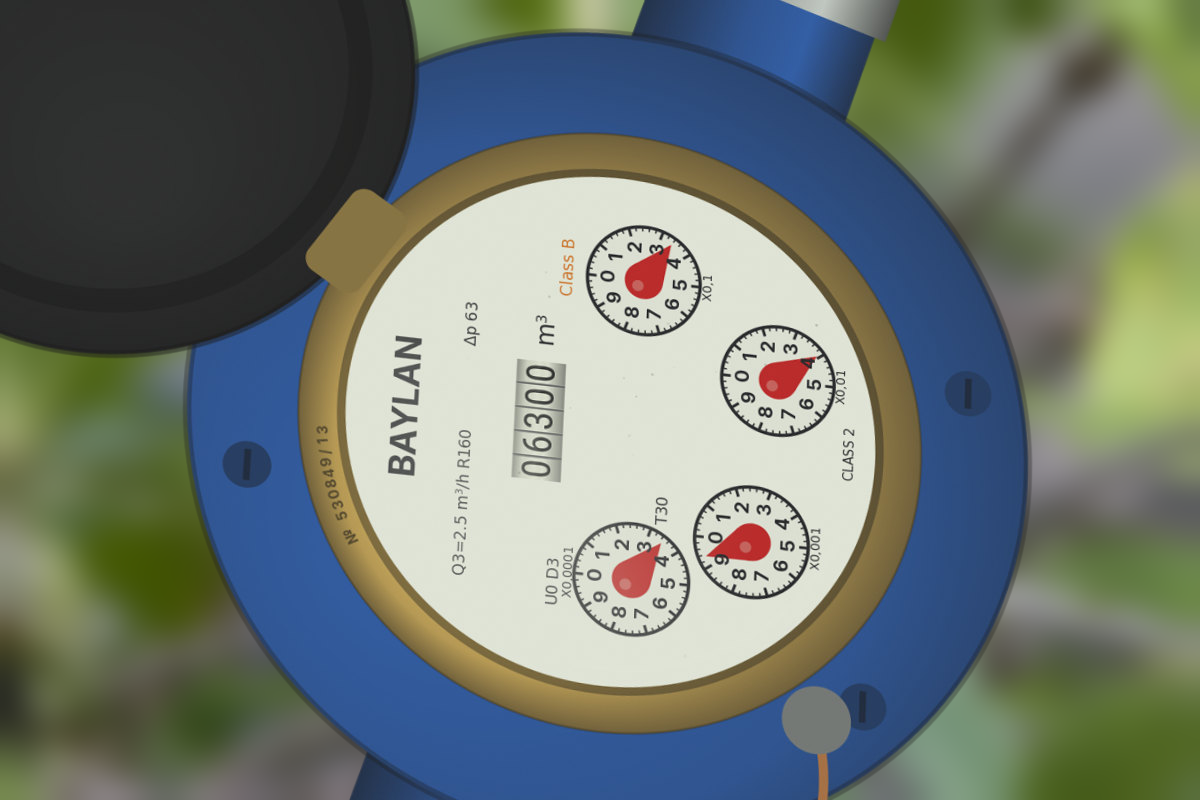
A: 6300.3393 m³
